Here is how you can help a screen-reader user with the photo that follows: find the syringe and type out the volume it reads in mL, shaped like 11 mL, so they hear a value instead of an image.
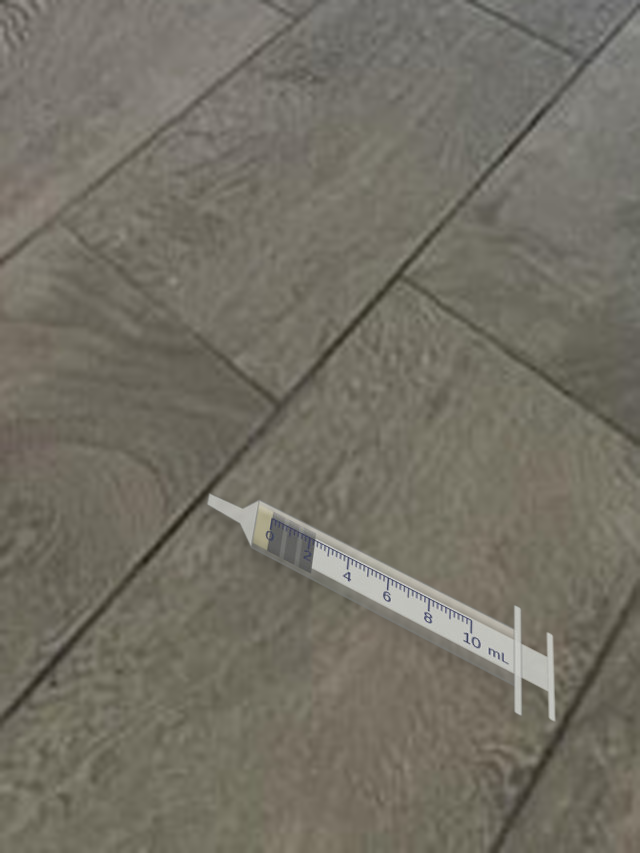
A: 0 mL
